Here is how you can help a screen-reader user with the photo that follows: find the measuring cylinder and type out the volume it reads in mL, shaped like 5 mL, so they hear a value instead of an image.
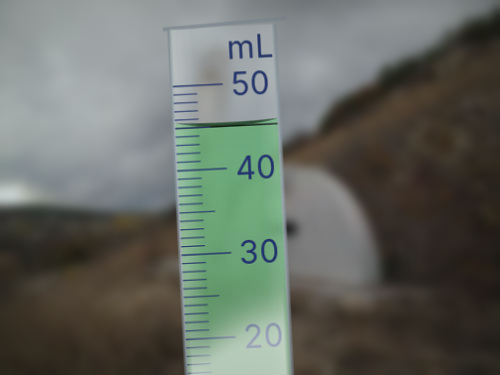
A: 45 mL
